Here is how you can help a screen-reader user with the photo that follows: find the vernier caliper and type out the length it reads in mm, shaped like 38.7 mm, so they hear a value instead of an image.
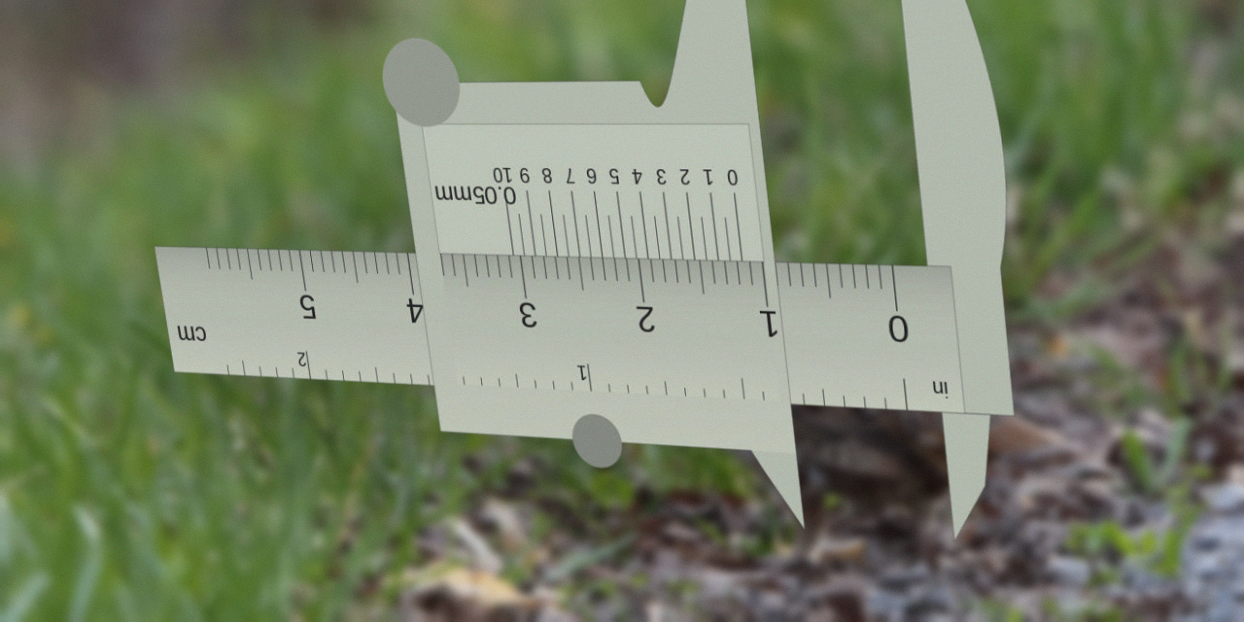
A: 11.6 mm
